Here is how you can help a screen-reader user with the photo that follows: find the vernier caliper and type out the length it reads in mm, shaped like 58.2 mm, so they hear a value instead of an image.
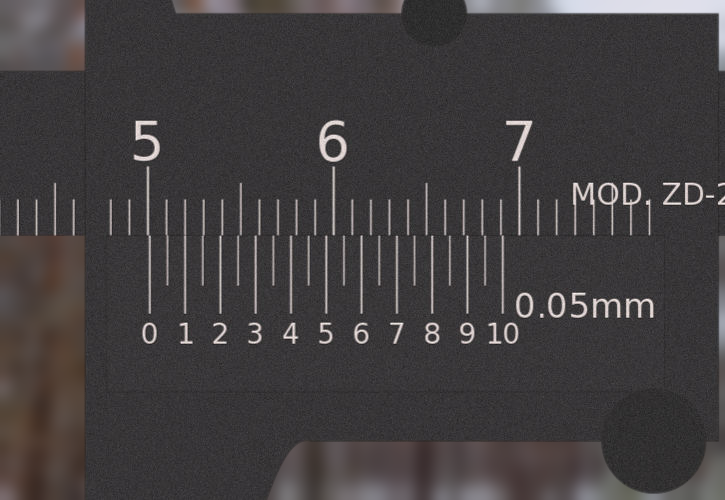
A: 50.1 mm
